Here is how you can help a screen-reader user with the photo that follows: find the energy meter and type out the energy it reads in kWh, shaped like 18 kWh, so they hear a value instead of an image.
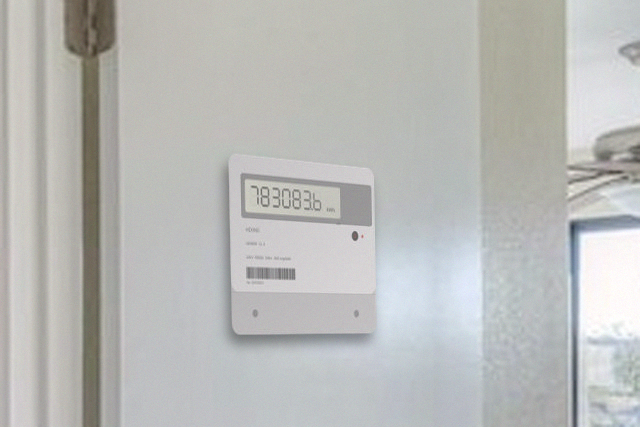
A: 783083.6 kWh
